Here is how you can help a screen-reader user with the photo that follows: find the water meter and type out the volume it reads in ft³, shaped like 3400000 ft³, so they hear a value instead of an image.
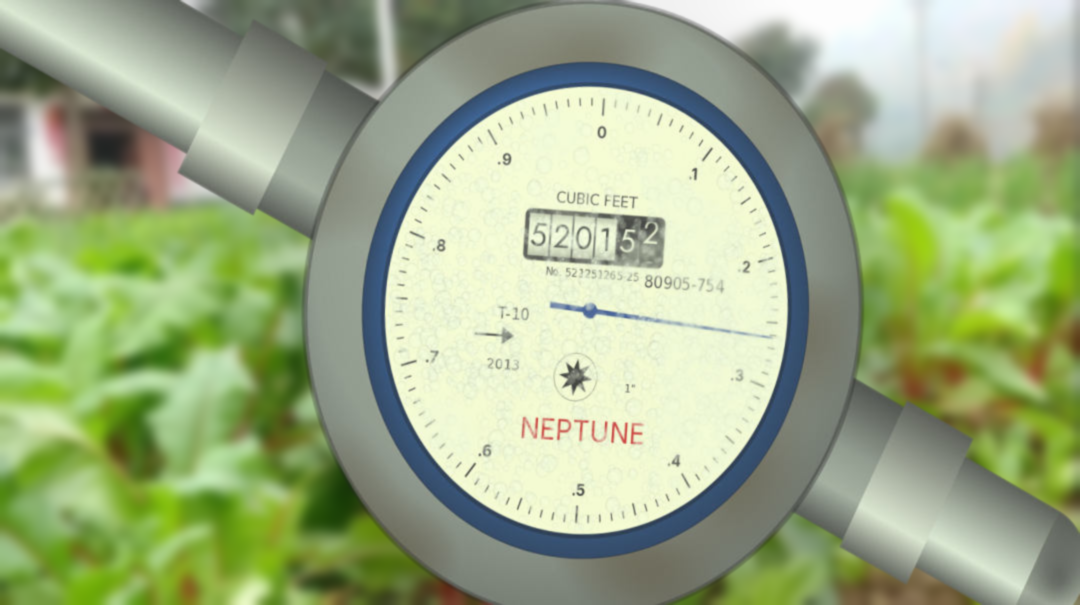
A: 520152.26 ft³
